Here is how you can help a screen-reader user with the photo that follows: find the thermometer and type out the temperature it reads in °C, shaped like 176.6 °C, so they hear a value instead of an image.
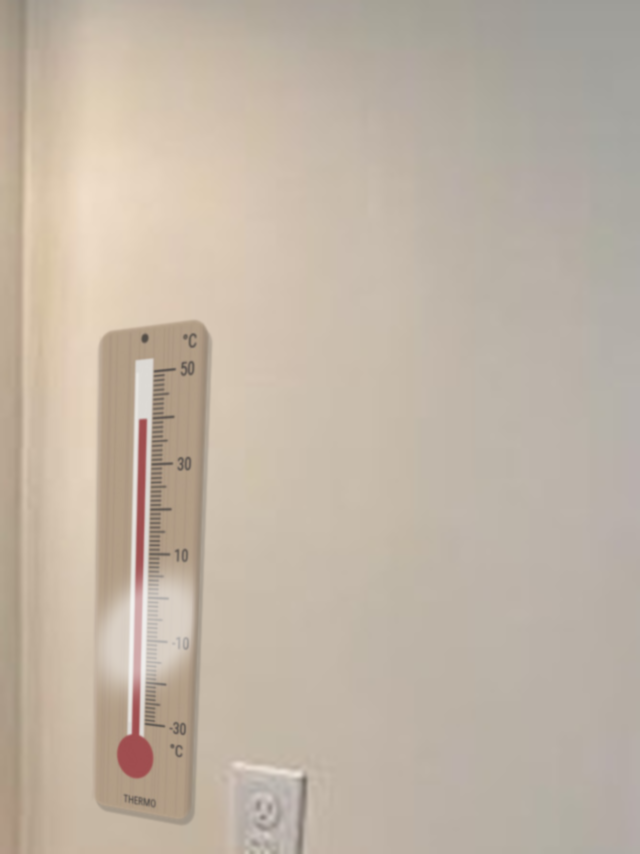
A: 40 °C
